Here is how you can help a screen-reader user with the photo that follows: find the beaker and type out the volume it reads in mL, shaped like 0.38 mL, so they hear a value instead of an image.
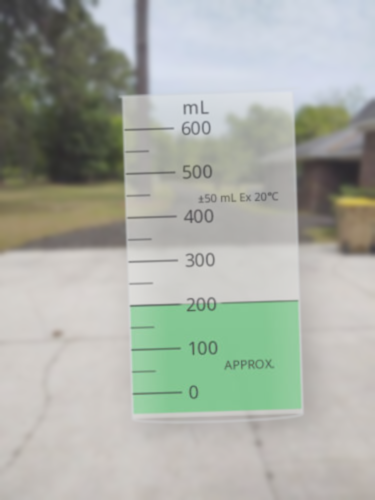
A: 200 mL
